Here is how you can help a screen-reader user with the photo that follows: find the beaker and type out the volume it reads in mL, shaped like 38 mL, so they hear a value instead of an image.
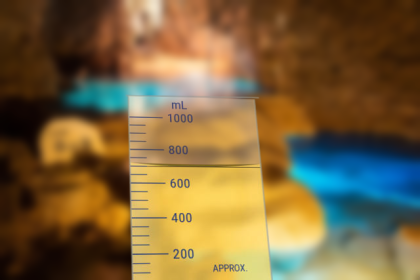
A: 700 mL
